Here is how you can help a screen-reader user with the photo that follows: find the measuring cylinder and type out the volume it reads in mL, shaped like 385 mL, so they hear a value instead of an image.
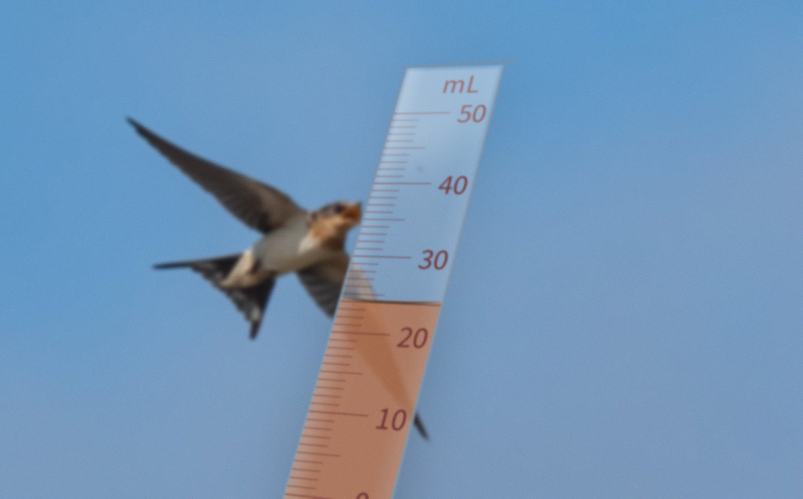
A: 24 mL
